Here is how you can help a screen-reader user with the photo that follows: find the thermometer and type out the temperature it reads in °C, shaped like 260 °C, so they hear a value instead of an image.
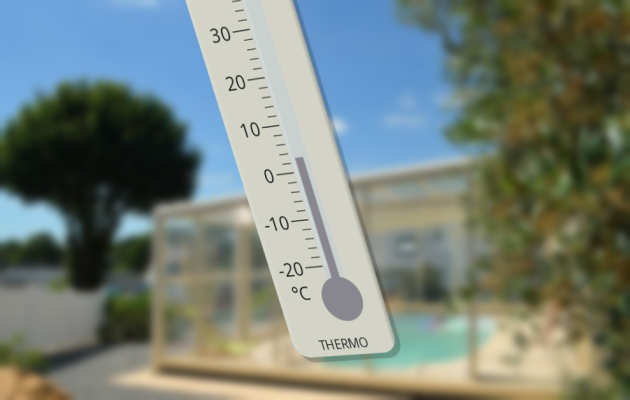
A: 3 °C
